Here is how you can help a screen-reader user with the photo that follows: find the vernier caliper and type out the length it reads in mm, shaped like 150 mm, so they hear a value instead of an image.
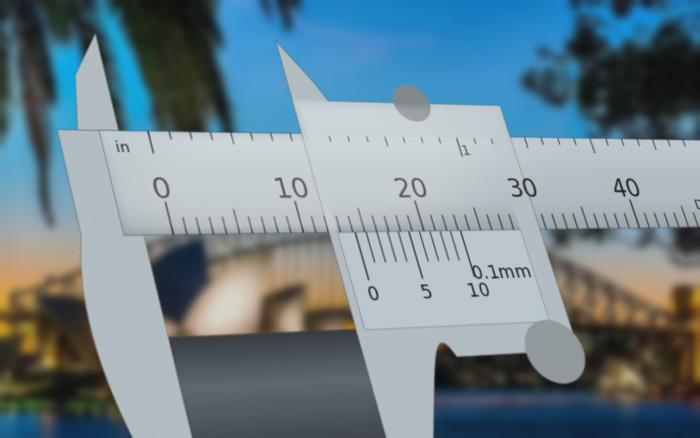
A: 14.2 mm
